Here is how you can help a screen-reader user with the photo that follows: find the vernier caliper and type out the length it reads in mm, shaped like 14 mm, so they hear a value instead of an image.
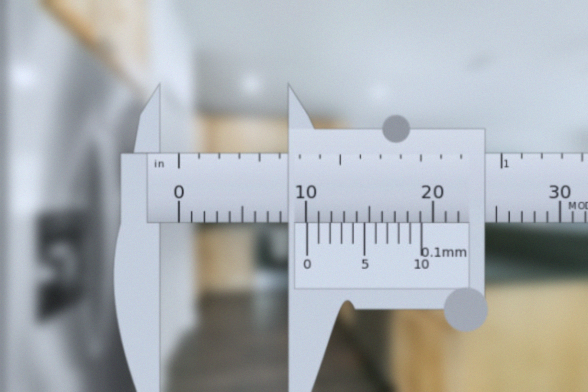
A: 10.1 mm
